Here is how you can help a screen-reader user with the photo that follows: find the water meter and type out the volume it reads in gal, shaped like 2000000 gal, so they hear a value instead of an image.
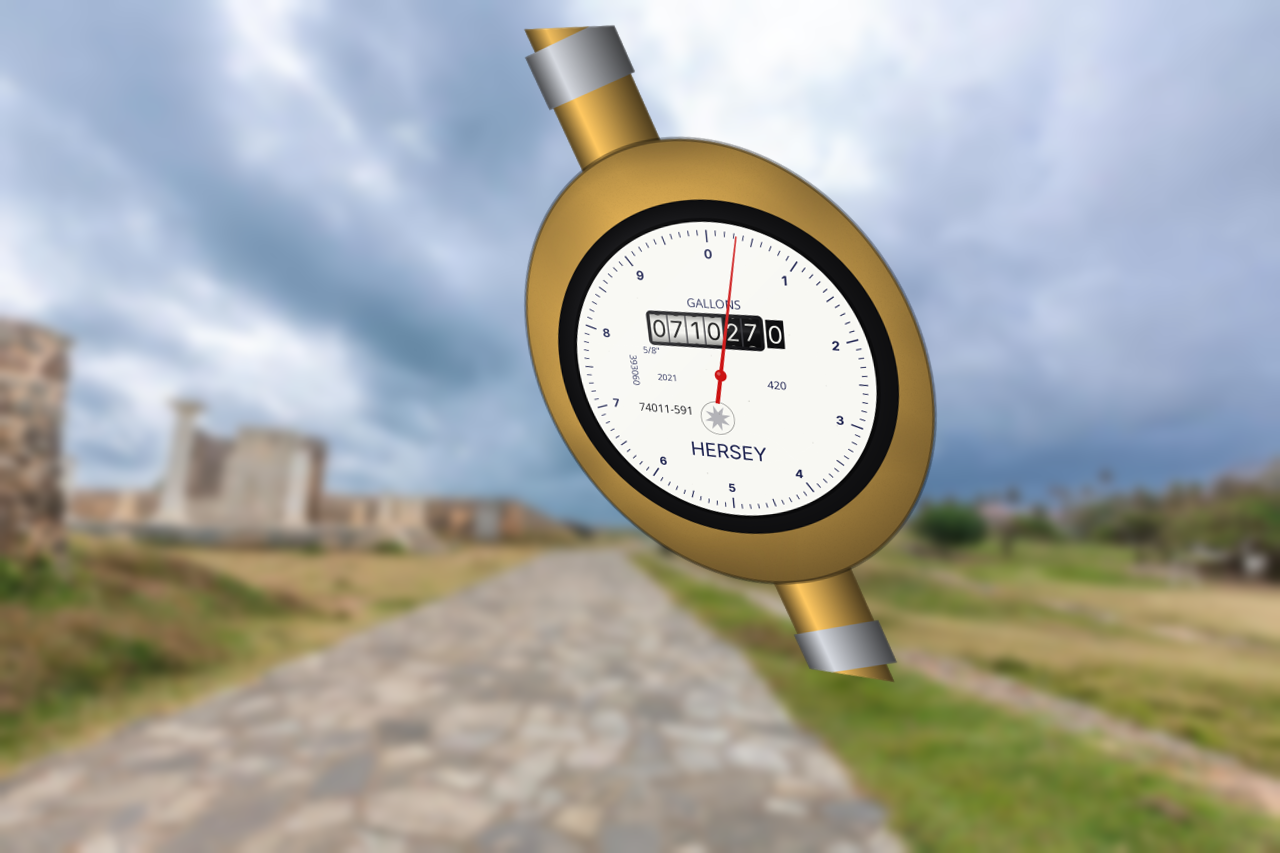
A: 710270.3 gal
